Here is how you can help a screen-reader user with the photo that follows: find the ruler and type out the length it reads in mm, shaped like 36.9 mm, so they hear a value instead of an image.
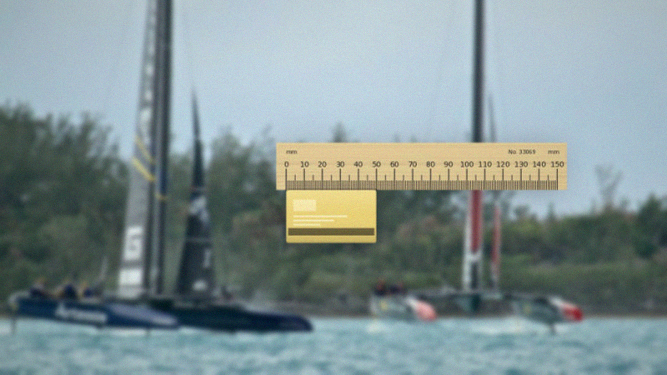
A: 50 mm
